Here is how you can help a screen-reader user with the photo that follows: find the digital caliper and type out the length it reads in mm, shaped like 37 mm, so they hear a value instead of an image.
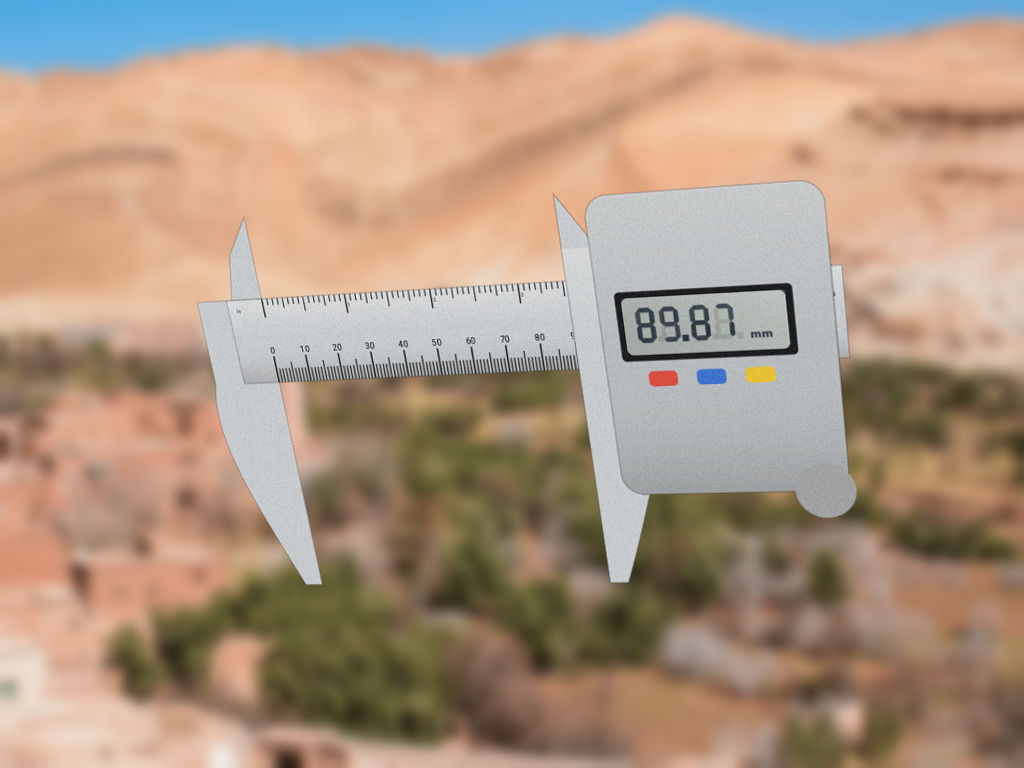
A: 89.87 mm
